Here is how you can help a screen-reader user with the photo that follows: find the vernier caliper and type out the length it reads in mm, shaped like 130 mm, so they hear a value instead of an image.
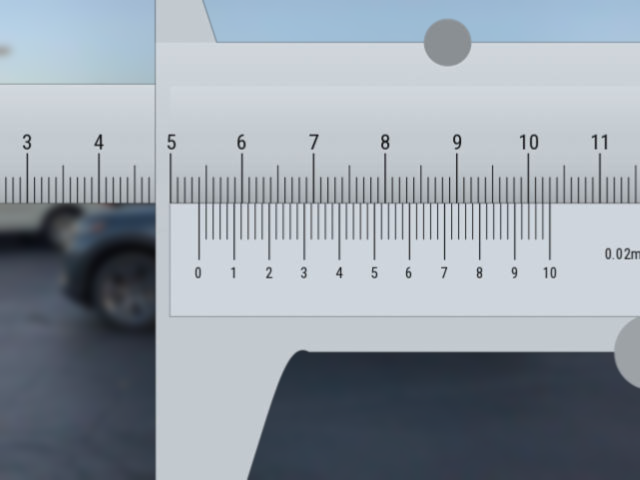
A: 54.0 mm
